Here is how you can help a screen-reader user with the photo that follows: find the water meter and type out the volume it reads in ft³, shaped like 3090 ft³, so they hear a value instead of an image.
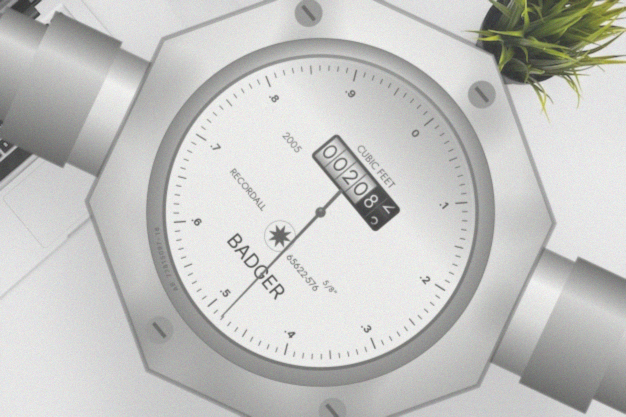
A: 2082.48 ft³
